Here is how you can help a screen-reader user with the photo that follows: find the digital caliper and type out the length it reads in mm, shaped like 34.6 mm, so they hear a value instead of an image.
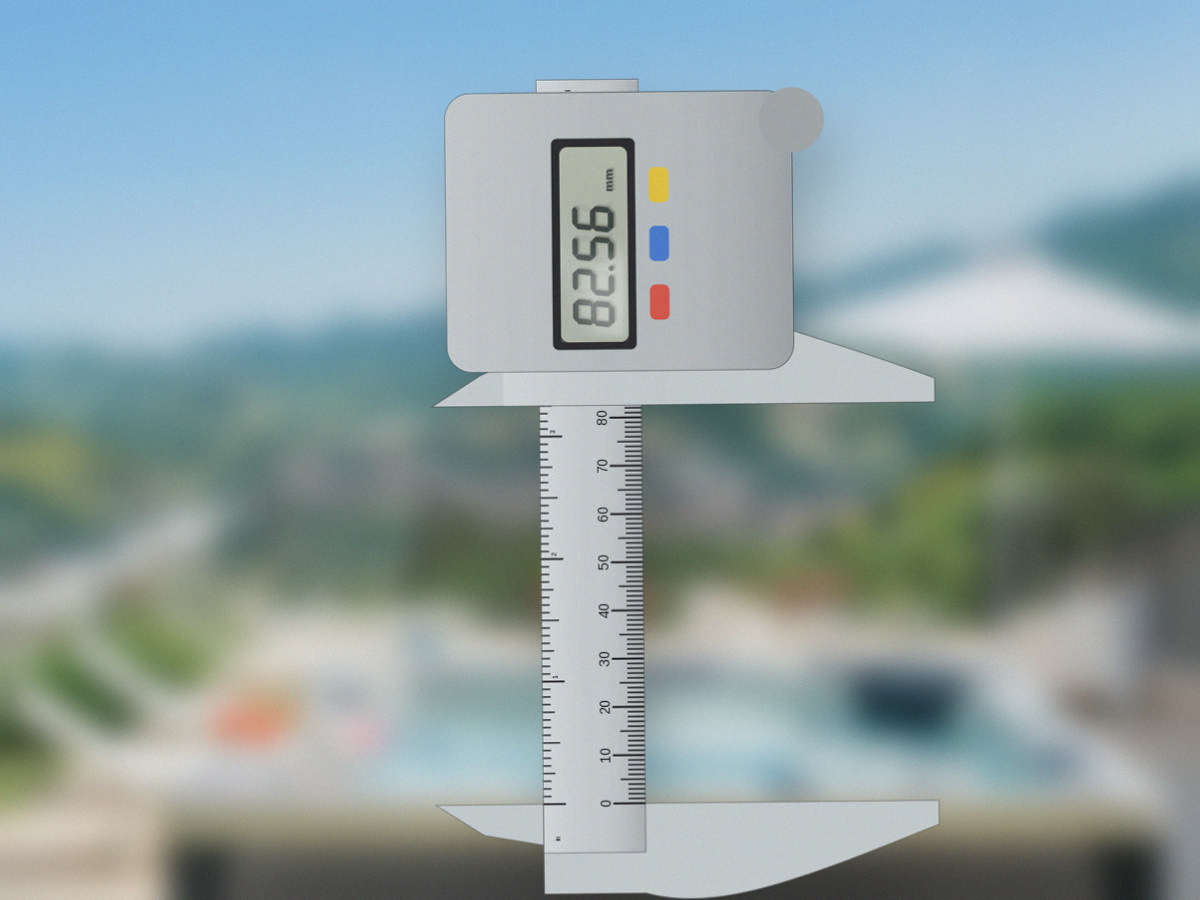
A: 82.56 mm
